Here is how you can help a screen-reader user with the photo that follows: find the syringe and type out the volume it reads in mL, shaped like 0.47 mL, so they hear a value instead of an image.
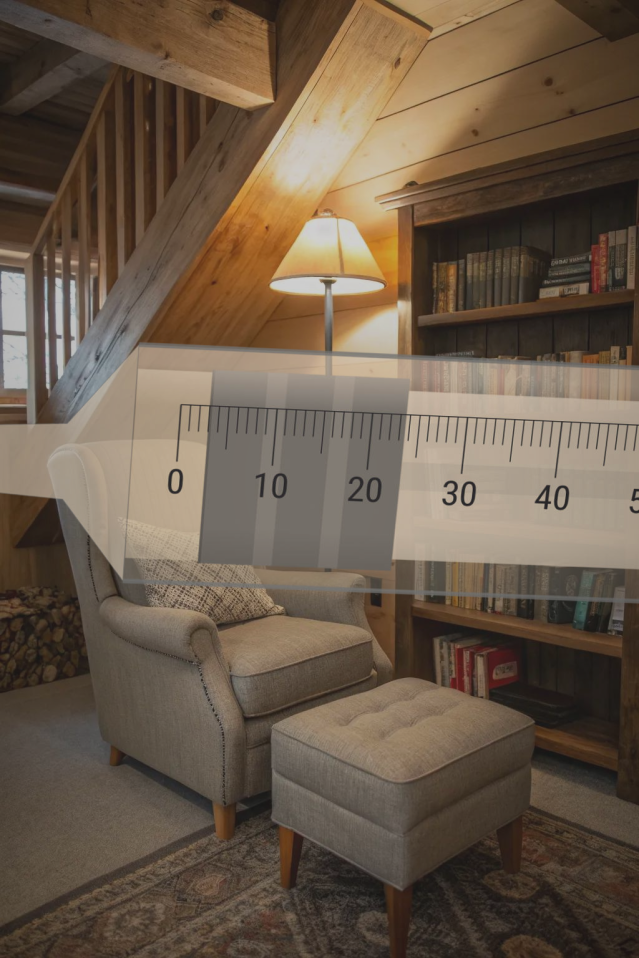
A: 3 mL
